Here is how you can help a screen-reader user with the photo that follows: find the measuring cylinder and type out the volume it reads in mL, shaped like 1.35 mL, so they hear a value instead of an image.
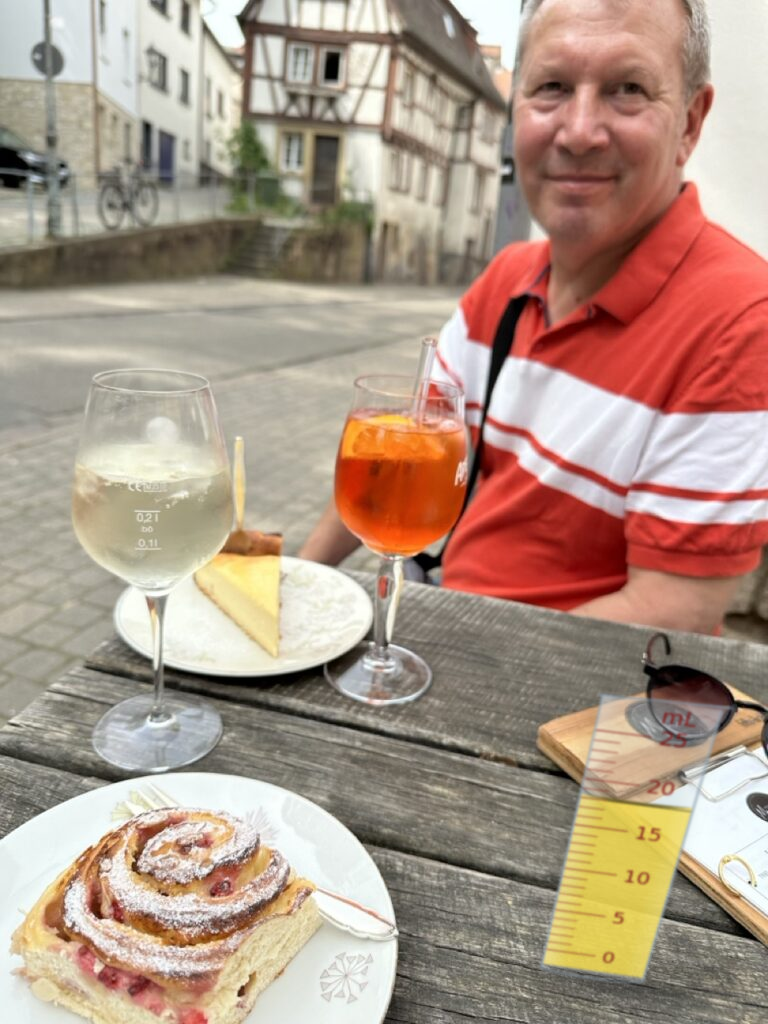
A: 18 mL
